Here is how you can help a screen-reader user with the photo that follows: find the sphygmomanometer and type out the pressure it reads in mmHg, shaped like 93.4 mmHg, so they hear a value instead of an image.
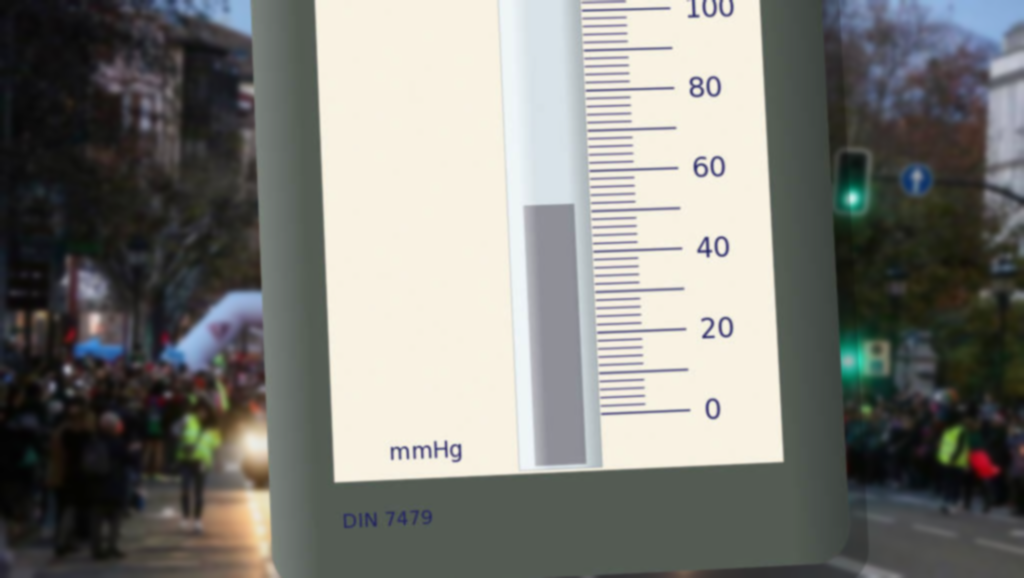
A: 52 mmHg
